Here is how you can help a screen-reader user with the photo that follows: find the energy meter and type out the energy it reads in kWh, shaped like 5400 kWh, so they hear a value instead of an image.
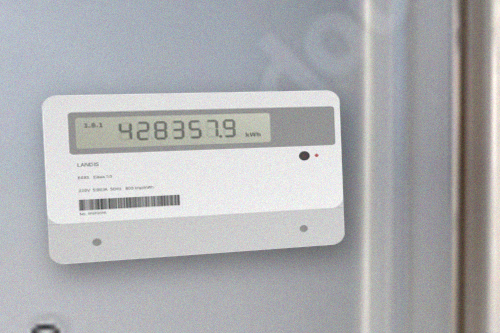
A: 428357.9 kWh
